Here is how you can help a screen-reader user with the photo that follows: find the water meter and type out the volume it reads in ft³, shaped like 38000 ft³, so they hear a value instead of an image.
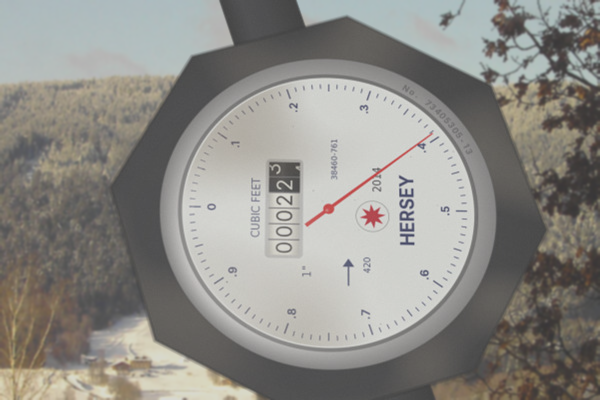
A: 223.39 ft³
